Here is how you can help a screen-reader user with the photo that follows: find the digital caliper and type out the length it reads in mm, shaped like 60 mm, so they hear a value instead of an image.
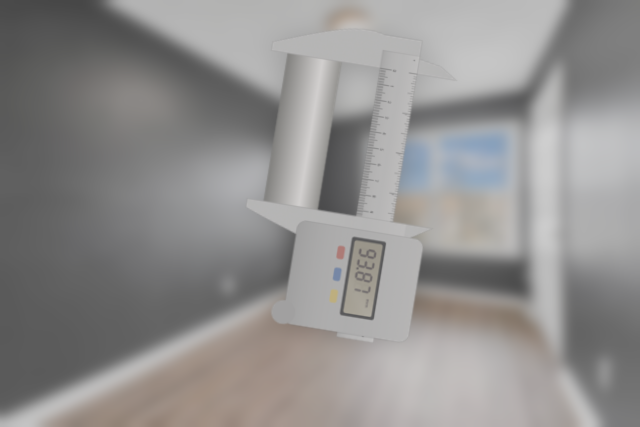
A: 93.87 mm
